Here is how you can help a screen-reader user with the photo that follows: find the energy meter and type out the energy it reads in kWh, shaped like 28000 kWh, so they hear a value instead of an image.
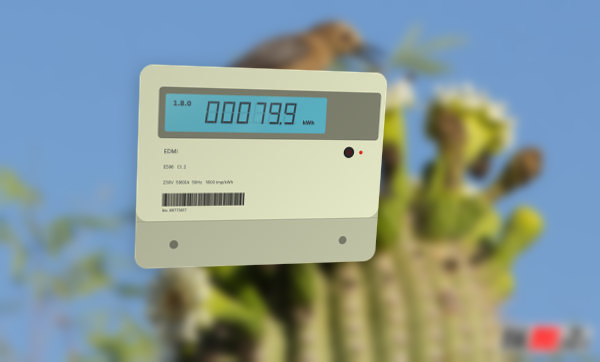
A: 79.9 kWh
